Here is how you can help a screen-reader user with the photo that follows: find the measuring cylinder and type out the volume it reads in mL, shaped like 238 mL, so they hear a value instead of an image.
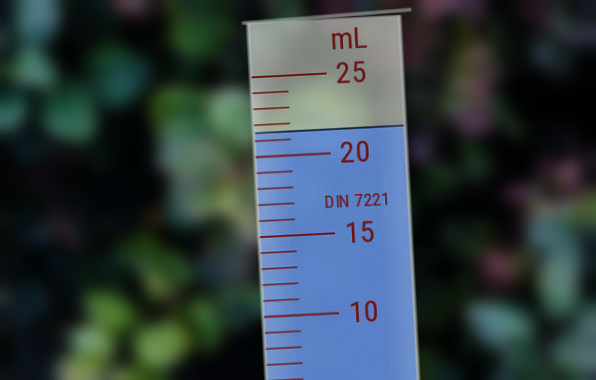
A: 21.5 mL
